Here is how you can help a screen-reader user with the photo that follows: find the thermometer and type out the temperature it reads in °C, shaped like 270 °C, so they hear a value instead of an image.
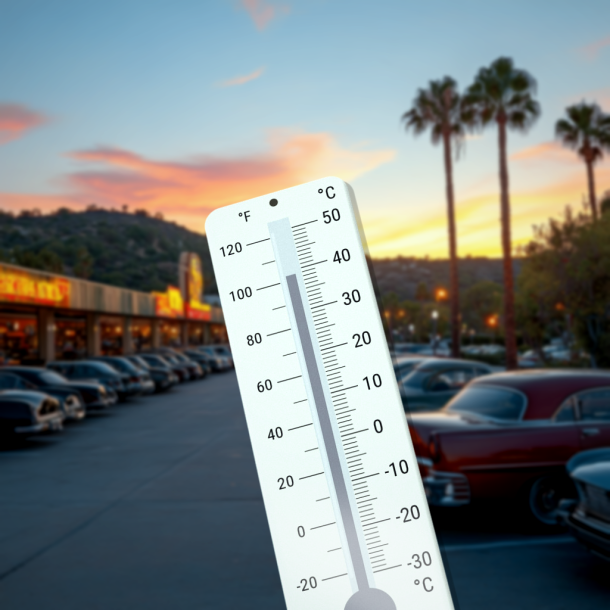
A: 39 °C
